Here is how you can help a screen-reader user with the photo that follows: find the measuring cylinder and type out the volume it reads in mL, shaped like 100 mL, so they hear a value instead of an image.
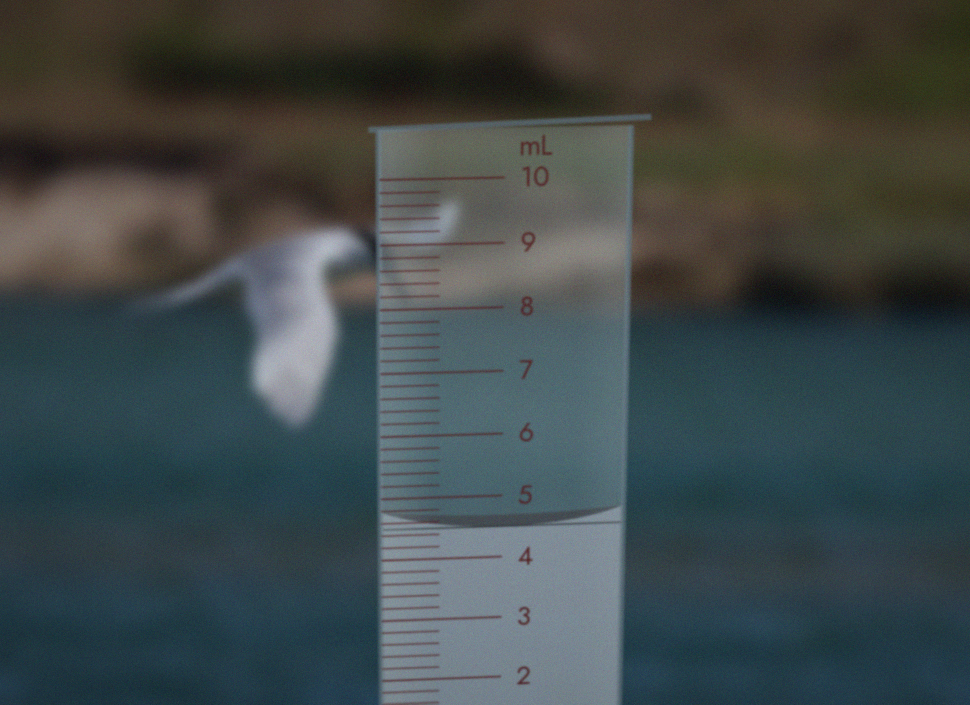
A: 4.5 mL
